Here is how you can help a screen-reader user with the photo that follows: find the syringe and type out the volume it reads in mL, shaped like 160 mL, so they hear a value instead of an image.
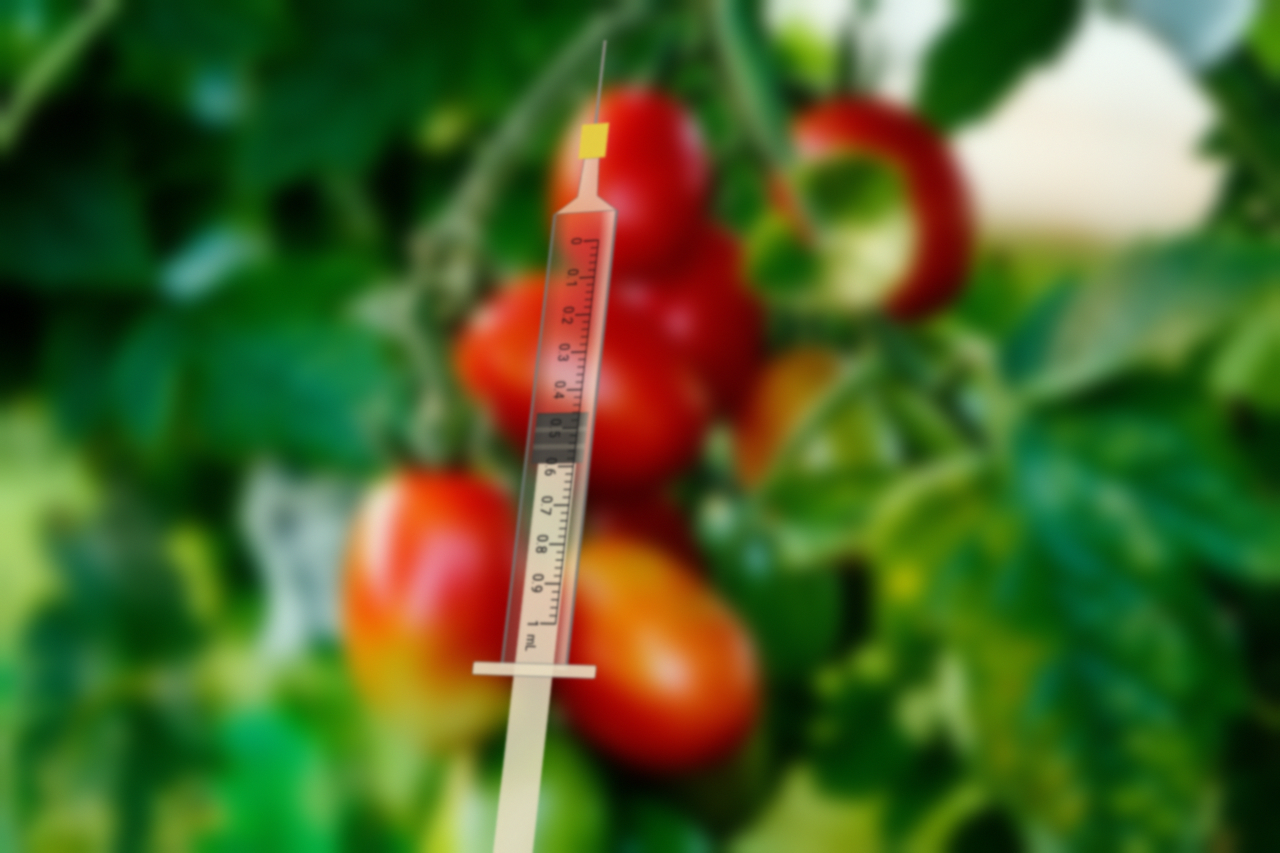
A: 0.46 mL
